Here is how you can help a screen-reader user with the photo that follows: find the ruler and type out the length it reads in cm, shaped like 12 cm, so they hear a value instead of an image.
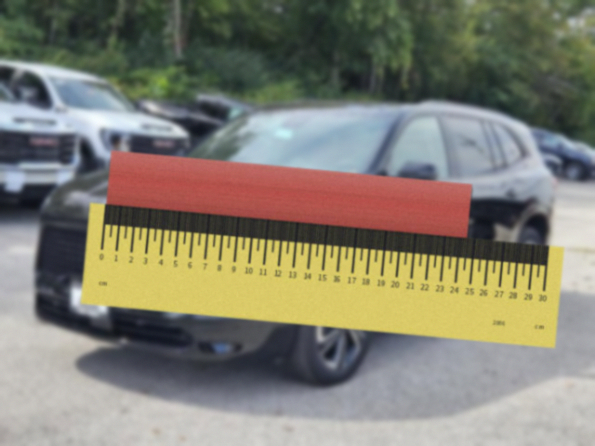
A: 24.5 cm
